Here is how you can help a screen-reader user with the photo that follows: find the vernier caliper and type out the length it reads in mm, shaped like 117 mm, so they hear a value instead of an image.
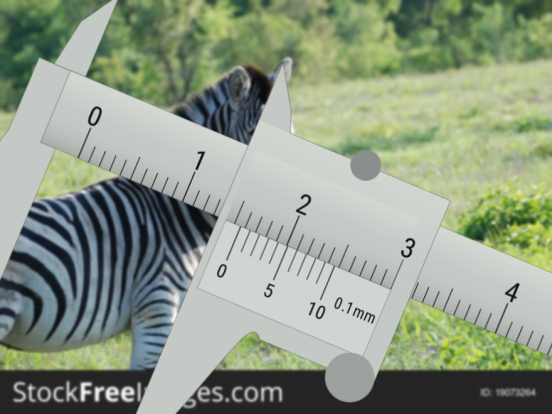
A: 15.6 mm
